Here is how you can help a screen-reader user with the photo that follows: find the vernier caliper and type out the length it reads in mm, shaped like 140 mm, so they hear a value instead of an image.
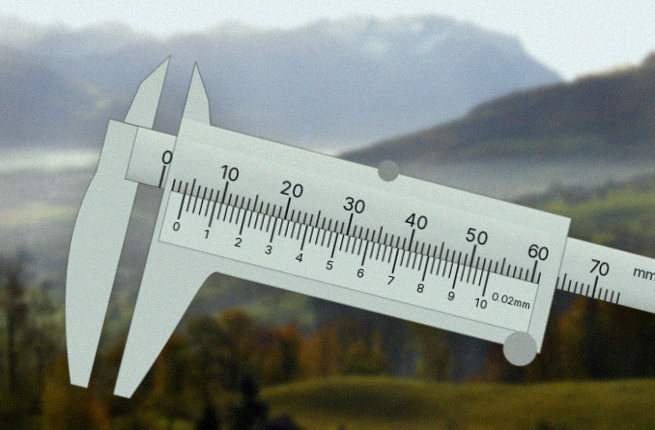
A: 4.0 mm
